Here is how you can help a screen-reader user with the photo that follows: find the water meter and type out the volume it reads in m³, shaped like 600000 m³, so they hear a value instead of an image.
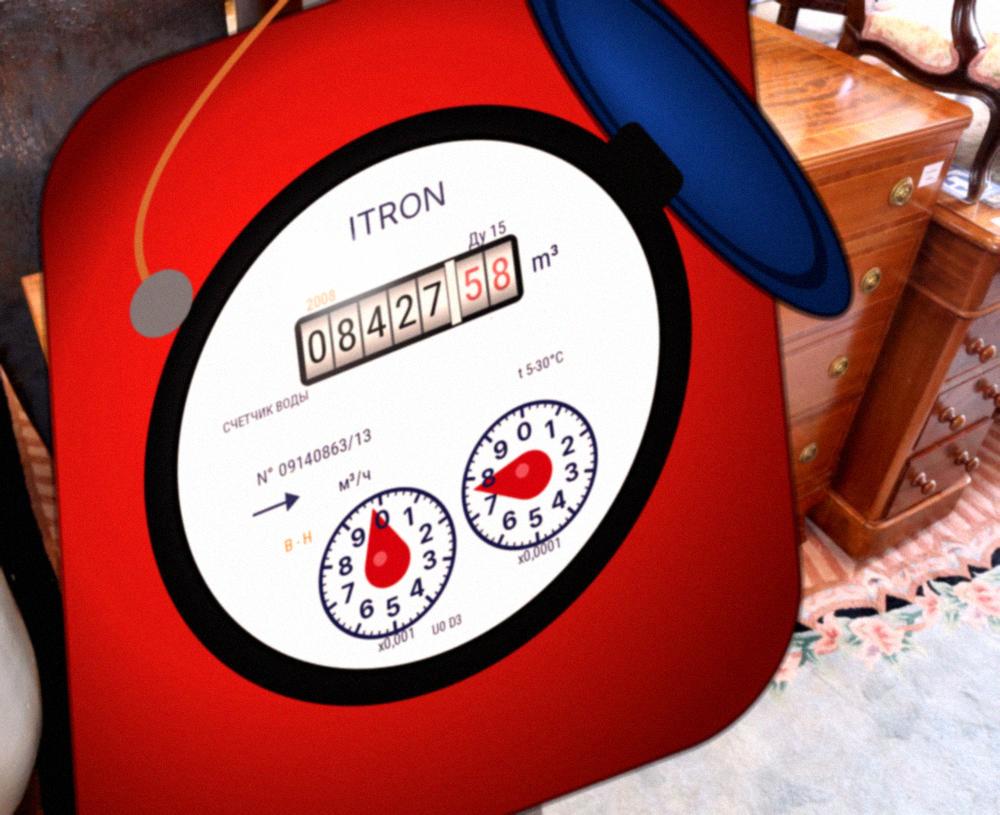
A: 8427.5797 m³
